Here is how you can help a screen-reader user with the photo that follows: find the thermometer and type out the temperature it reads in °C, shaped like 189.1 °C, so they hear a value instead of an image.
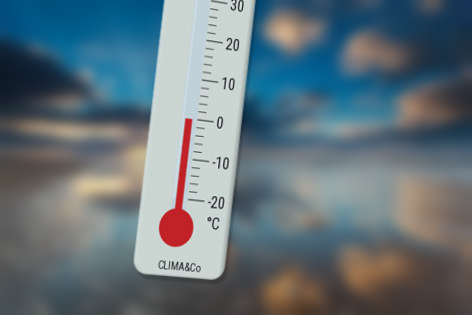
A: 0 °C
